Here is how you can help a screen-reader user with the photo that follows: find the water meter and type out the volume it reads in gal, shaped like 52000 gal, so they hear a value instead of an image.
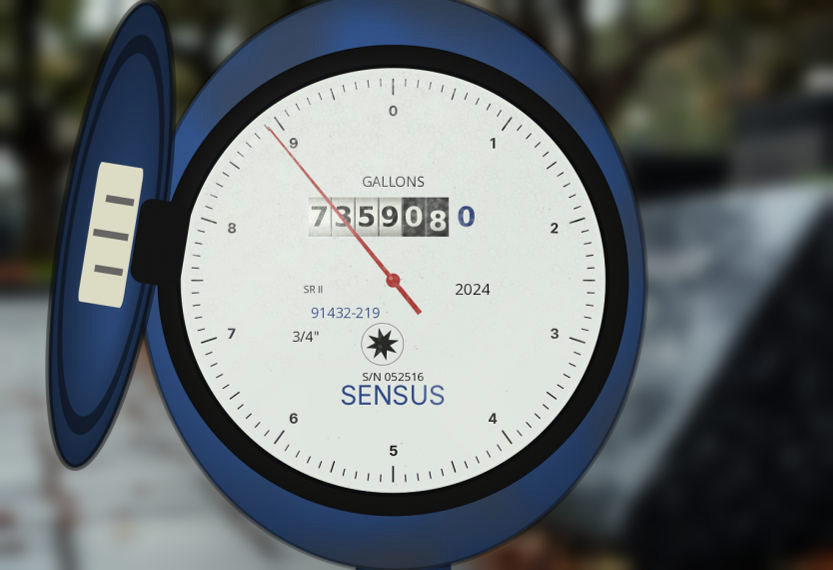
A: 7359078.9 gal
